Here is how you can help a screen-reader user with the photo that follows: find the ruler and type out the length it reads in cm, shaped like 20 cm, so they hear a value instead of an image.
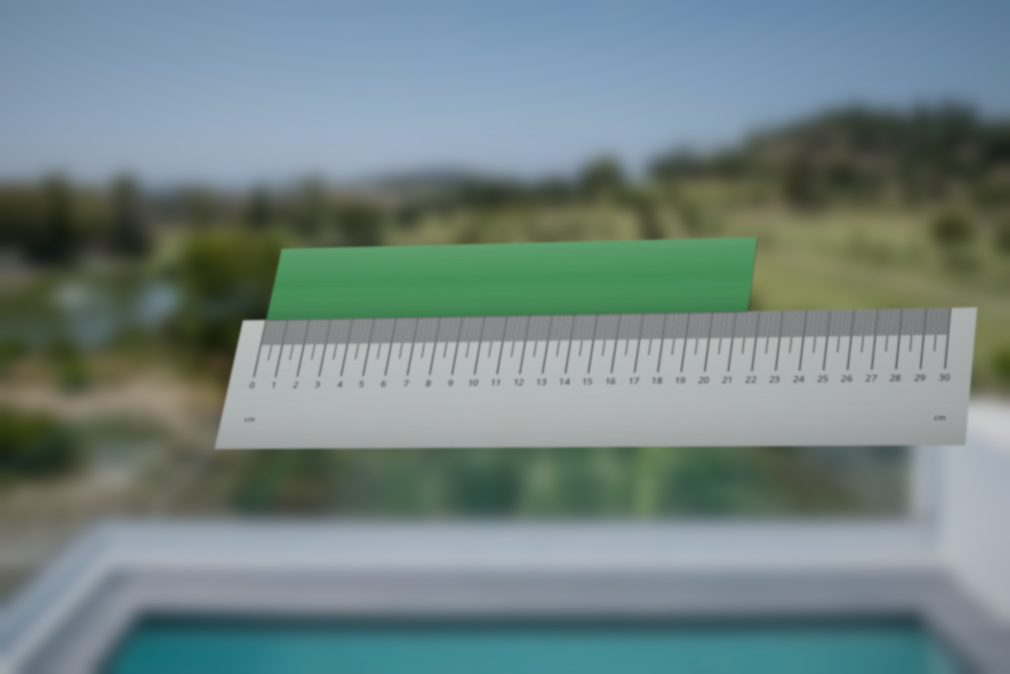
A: 21.5 cm
